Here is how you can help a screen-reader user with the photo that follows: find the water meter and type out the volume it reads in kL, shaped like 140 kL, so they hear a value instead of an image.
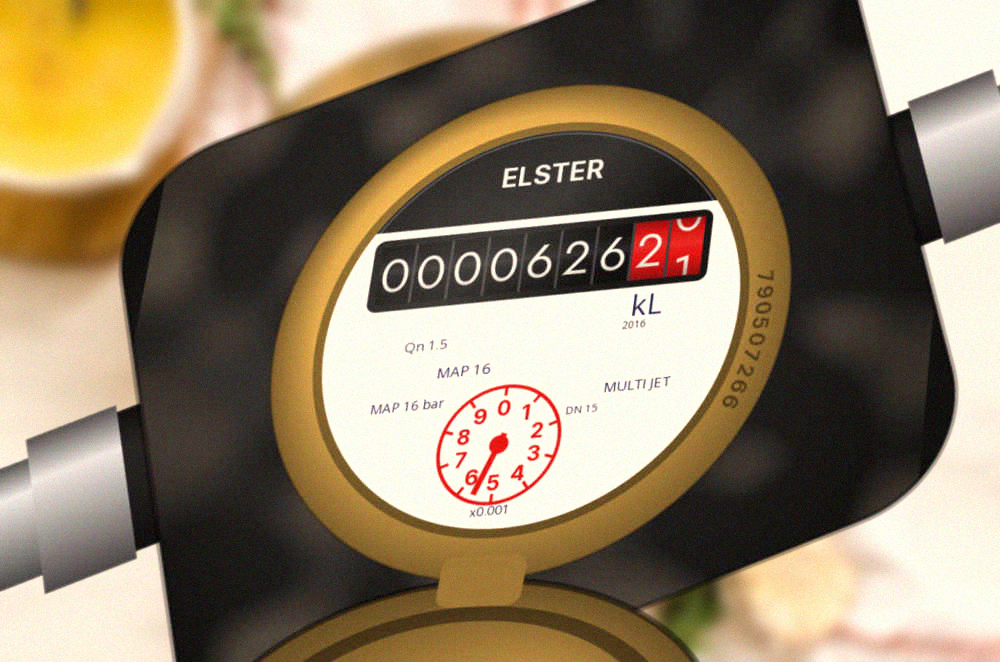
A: 626.205 kL
